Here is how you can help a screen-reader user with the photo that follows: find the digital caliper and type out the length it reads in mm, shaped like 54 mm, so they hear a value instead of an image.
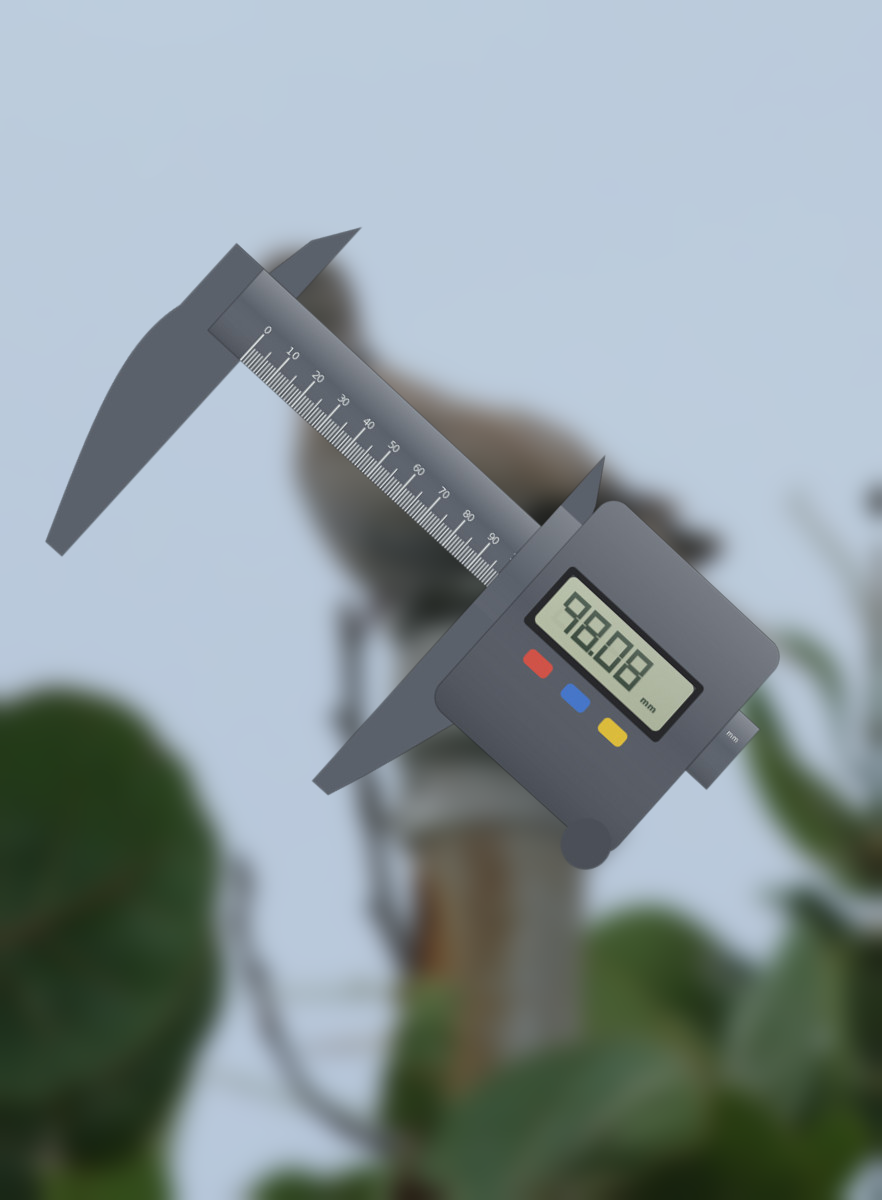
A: 98.08 mm
